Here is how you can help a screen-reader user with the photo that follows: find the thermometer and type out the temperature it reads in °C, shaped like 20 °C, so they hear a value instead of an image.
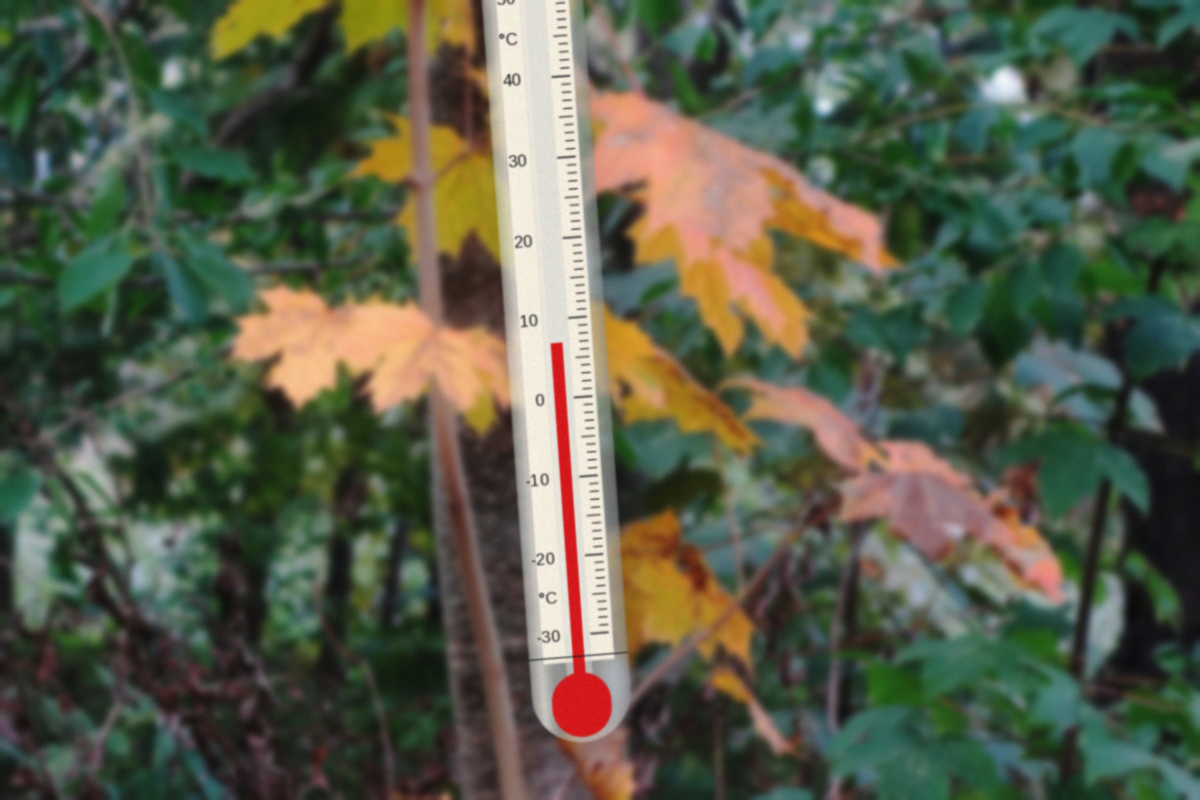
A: 7 °C
